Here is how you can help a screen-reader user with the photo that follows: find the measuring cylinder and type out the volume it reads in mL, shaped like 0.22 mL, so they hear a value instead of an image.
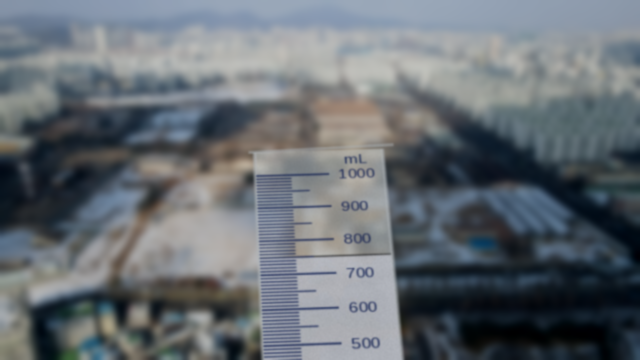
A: 750 mL
